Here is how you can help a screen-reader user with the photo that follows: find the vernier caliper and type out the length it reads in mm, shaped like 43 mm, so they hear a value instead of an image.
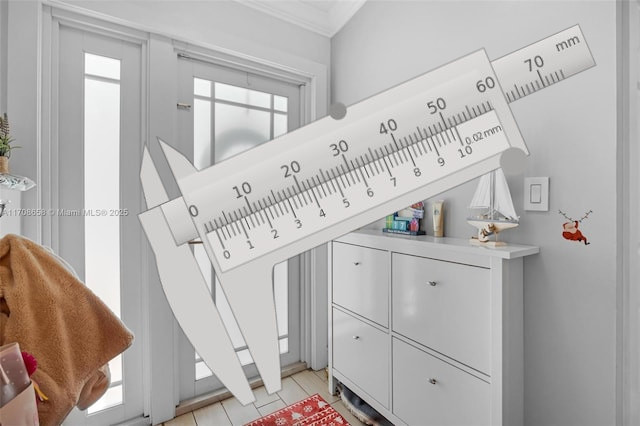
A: 2.5 mm
